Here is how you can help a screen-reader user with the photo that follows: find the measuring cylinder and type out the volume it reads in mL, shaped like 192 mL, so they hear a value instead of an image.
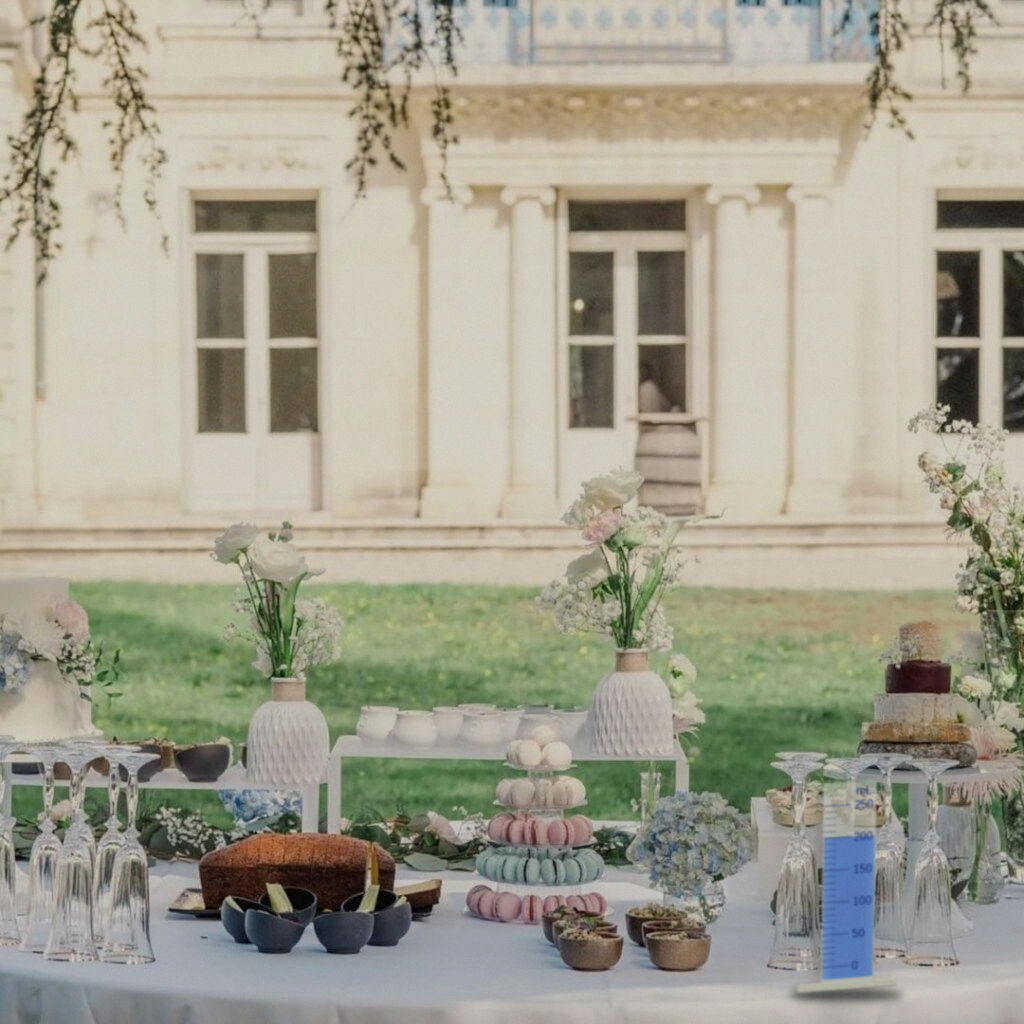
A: 200 mL
